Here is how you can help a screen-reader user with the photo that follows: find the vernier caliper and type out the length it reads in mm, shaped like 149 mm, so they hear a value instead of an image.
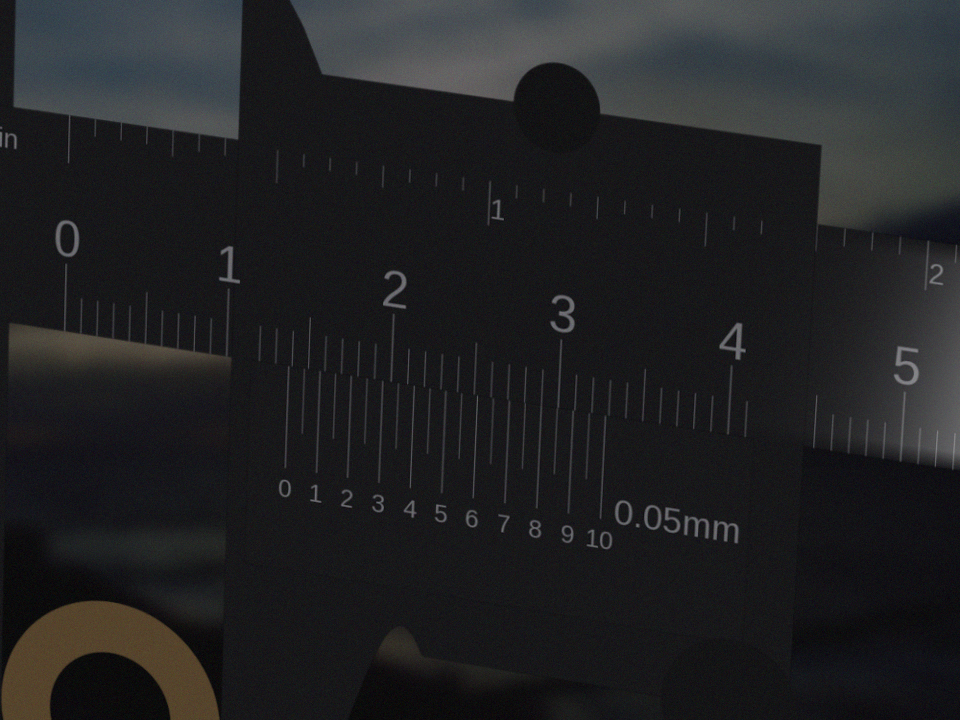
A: 13.8 mm
